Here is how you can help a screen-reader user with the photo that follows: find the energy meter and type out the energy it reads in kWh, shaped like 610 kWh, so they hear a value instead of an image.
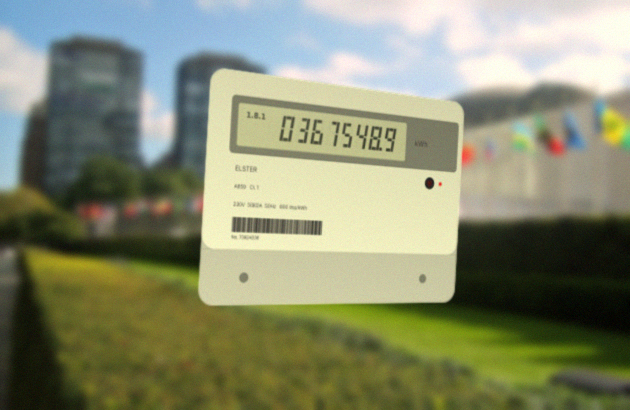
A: 367548.9 kWh
